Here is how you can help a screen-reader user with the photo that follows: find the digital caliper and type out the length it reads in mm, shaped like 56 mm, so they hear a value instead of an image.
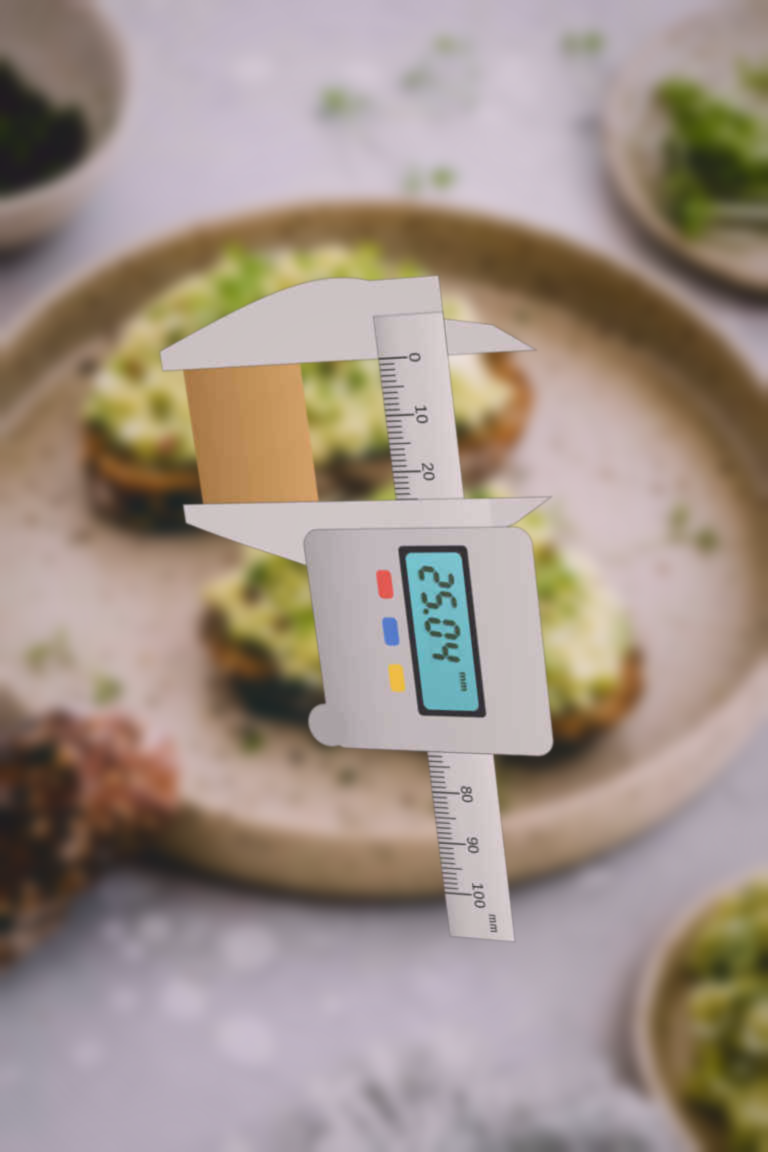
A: 25.04 mm
